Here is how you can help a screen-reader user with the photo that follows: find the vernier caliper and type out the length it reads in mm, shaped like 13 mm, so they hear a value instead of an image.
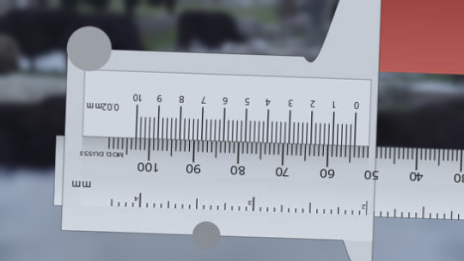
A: 54.0 mm
